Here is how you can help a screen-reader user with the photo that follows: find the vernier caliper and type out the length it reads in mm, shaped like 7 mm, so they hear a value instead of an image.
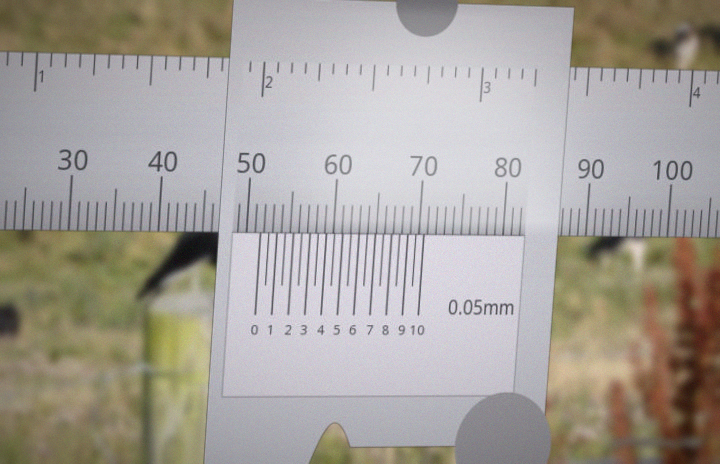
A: 51.6 mm
